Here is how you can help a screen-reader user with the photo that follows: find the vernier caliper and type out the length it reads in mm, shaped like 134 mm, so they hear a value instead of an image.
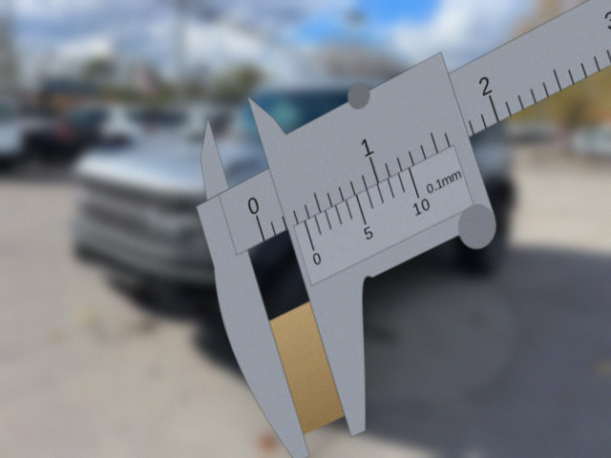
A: 3.6 mm
